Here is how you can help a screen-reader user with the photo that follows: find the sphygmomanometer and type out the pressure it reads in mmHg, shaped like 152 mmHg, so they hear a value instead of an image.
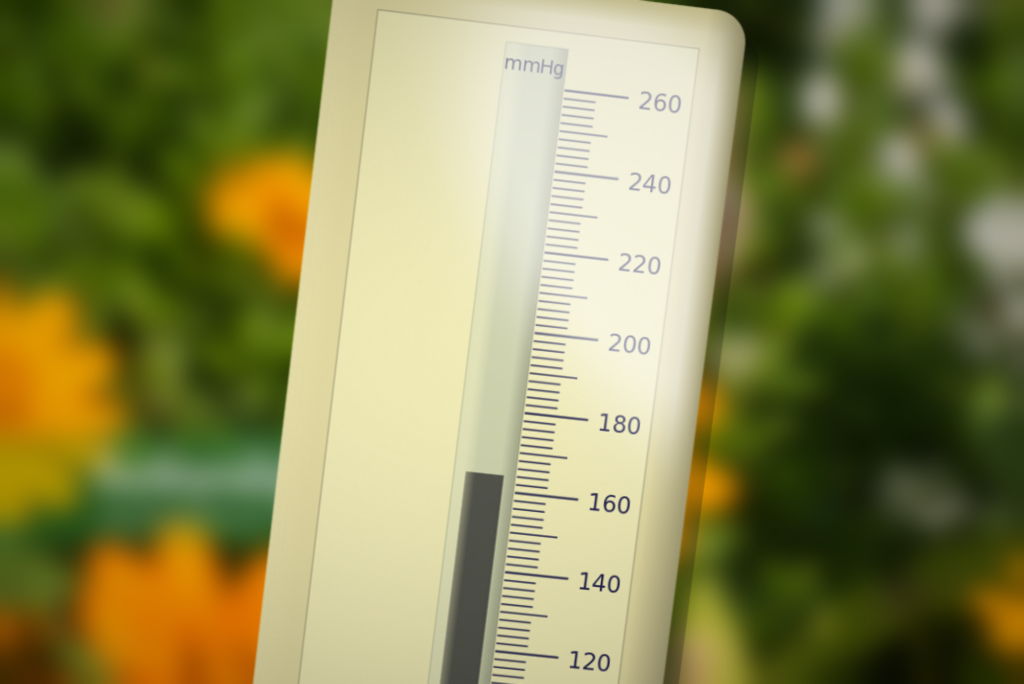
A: 164 mmHg
